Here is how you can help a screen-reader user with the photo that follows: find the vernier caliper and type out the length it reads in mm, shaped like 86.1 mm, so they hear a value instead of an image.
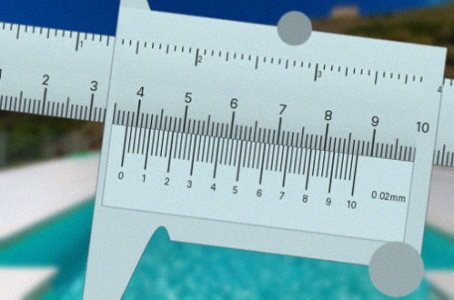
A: 38.0 mm
